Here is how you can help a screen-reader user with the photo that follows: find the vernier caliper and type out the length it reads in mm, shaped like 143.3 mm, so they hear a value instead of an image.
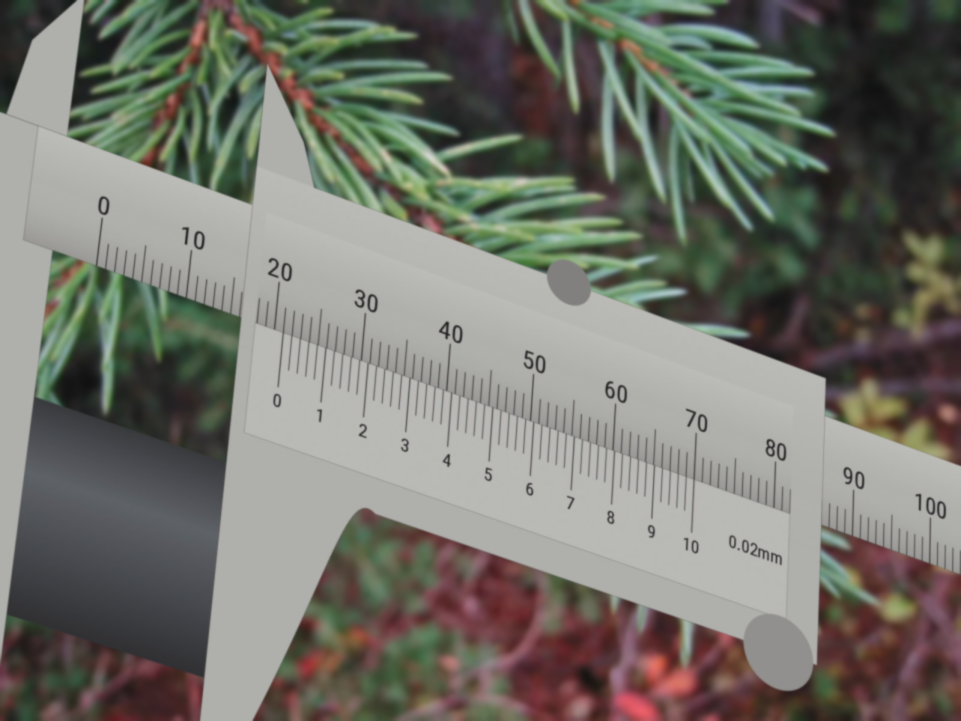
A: 21.0 mm
